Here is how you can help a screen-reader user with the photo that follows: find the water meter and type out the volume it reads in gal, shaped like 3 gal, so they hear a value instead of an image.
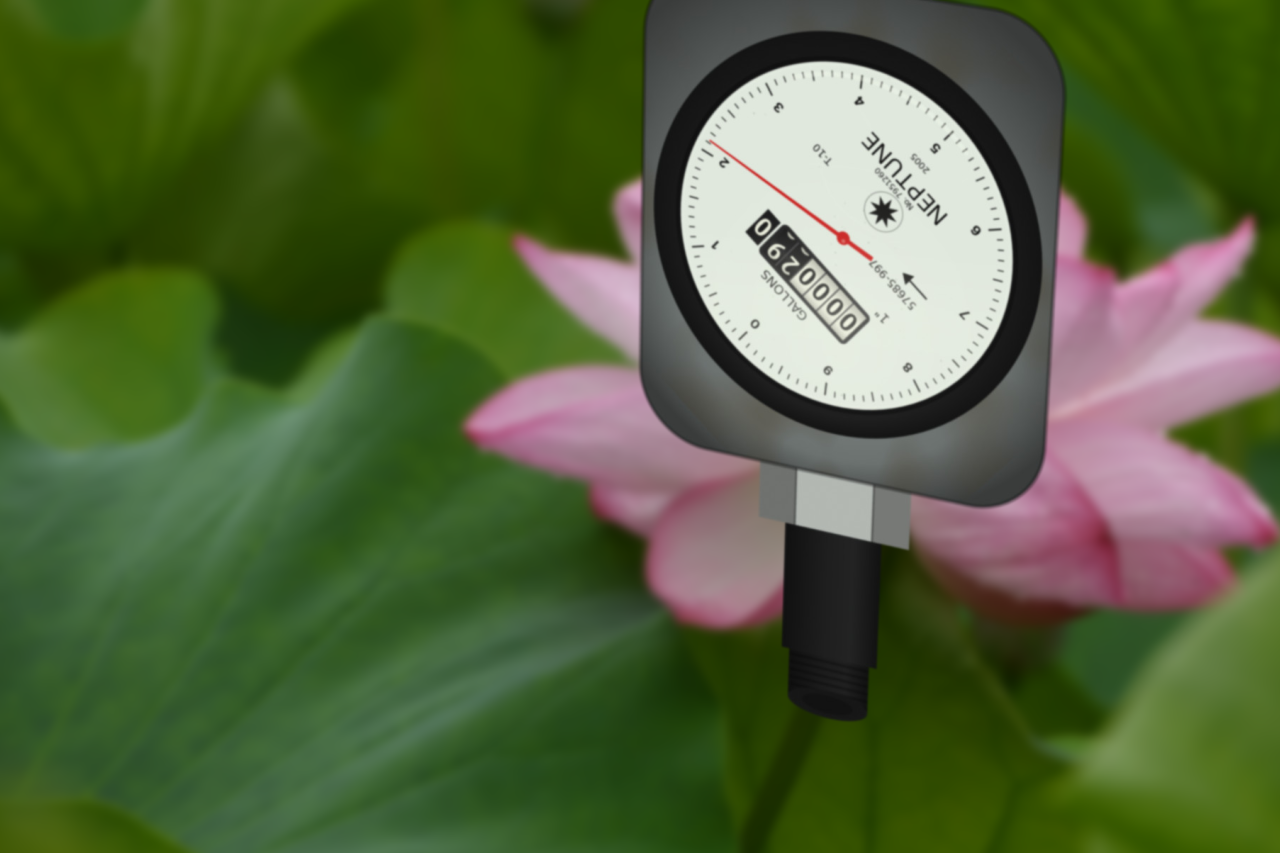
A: 292.1 gal
